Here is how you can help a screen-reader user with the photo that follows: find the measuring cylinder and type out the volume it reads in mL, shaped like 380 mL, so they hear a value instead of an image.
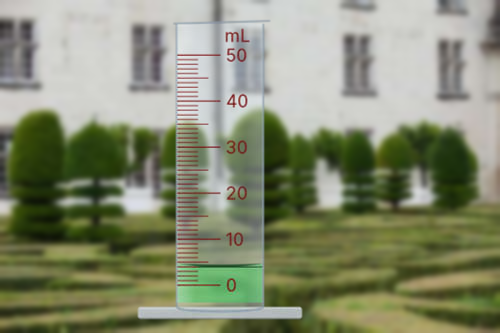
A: 4 mL
